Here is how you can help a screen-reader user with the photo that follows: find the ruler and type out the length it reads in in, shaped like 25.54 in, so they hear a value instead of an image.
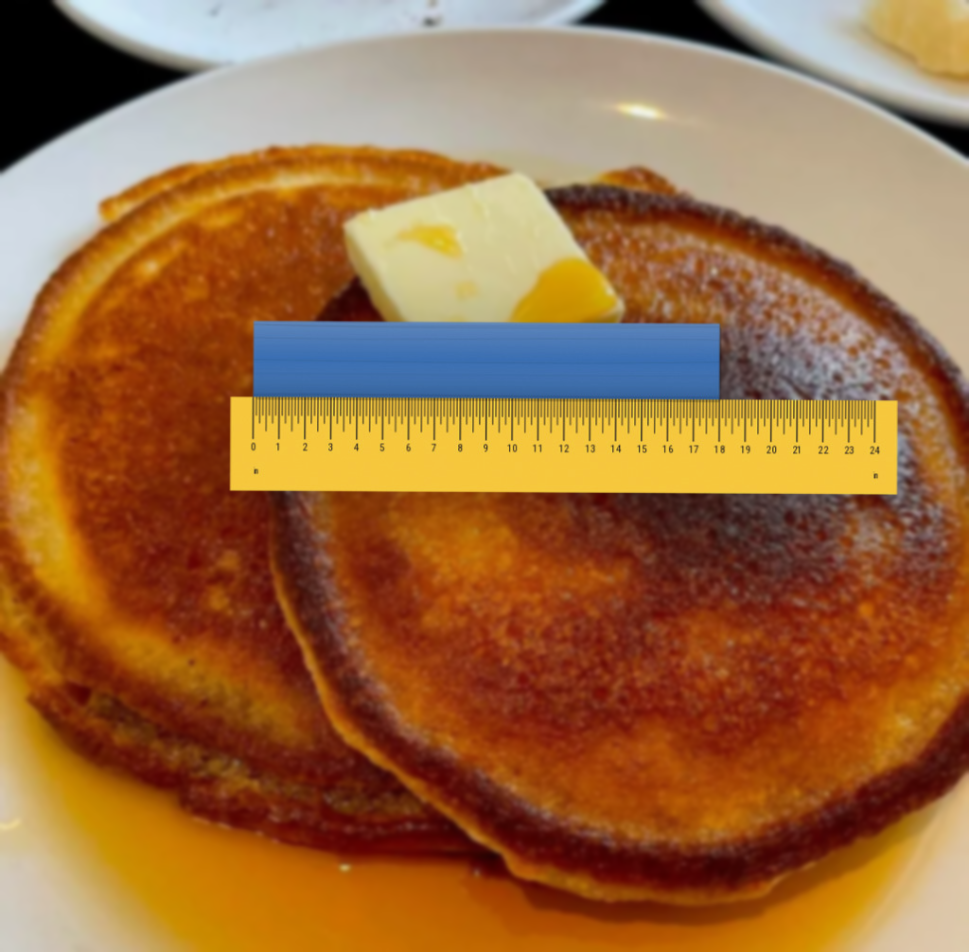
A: 18 in
